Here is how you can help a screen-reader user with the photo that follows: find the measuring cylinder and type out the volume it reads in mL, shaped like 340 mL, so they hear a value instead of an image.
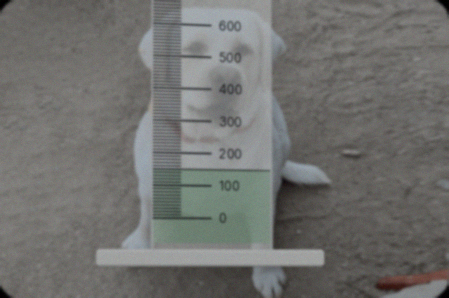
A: 150 mL
